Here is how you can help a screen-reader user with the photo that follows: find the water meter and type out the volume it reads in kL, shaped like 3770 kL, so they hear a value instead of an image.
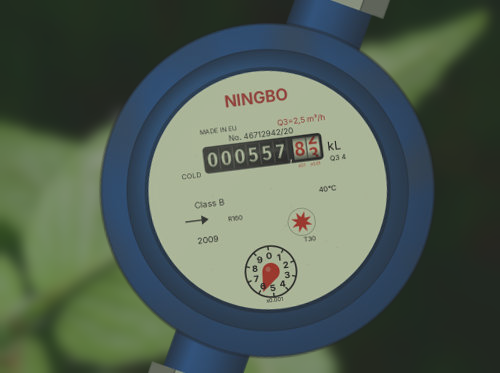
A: 557.825 kL
